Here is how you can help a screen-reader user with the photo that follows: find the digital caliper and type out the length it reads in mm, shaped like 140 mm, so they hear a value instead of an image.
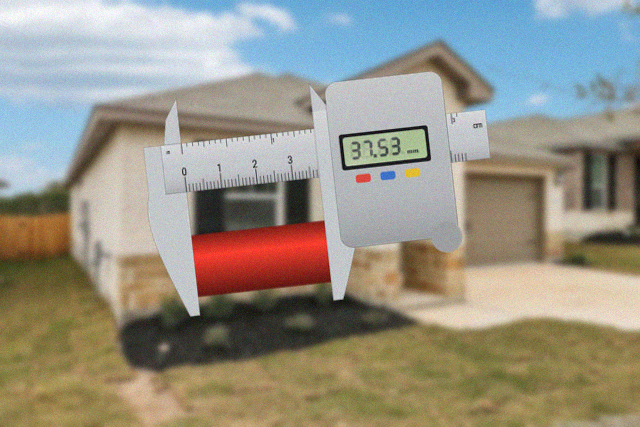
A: 37.53 mm
